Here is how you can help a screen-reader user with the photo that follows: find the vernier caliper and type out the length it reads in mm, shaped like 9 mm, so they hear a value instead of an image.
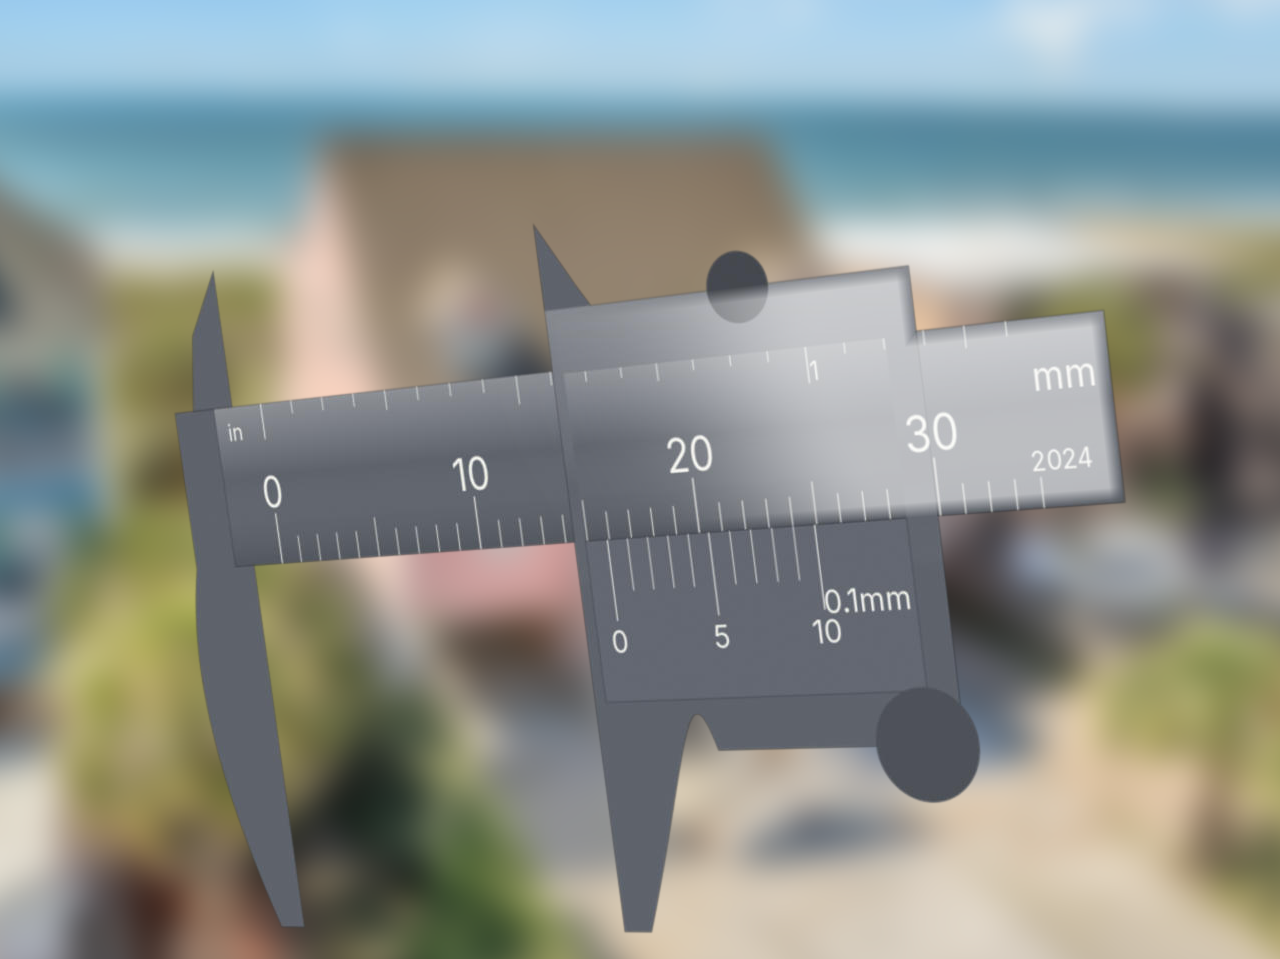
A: 15.9 mm
